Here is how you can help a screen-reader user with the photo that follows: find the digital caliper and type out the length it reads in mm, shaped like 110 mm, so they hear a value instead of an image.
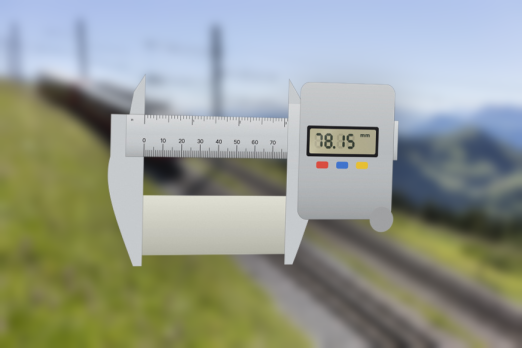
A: 78.15 mm
